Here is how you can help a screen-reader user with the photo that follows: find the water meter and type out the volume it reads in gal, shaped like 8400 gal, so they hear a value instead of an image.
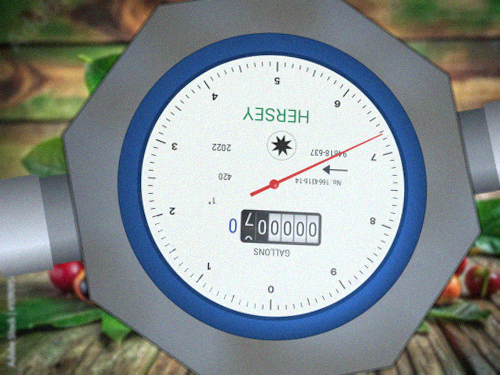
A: 66.7 gal
